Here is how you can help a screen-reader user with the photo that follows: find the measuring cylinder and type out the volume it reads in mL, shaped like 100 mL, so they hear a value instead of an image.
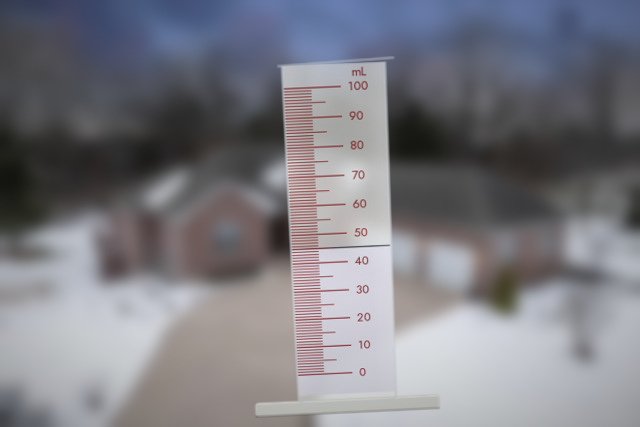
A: 45 mL
